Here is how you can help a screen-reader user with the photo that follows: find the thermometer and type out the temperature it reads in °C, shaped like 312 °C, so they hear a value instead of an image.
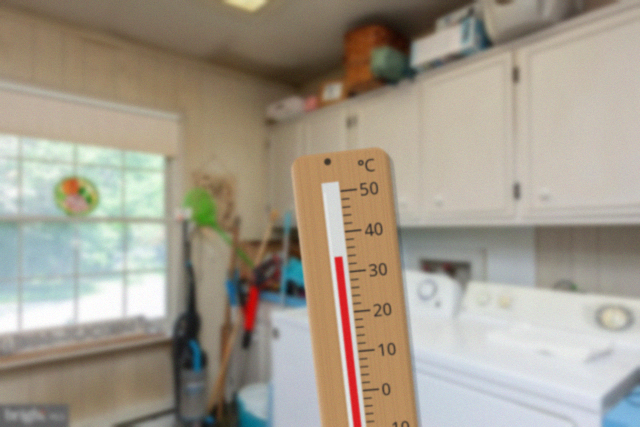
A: 34 °C
